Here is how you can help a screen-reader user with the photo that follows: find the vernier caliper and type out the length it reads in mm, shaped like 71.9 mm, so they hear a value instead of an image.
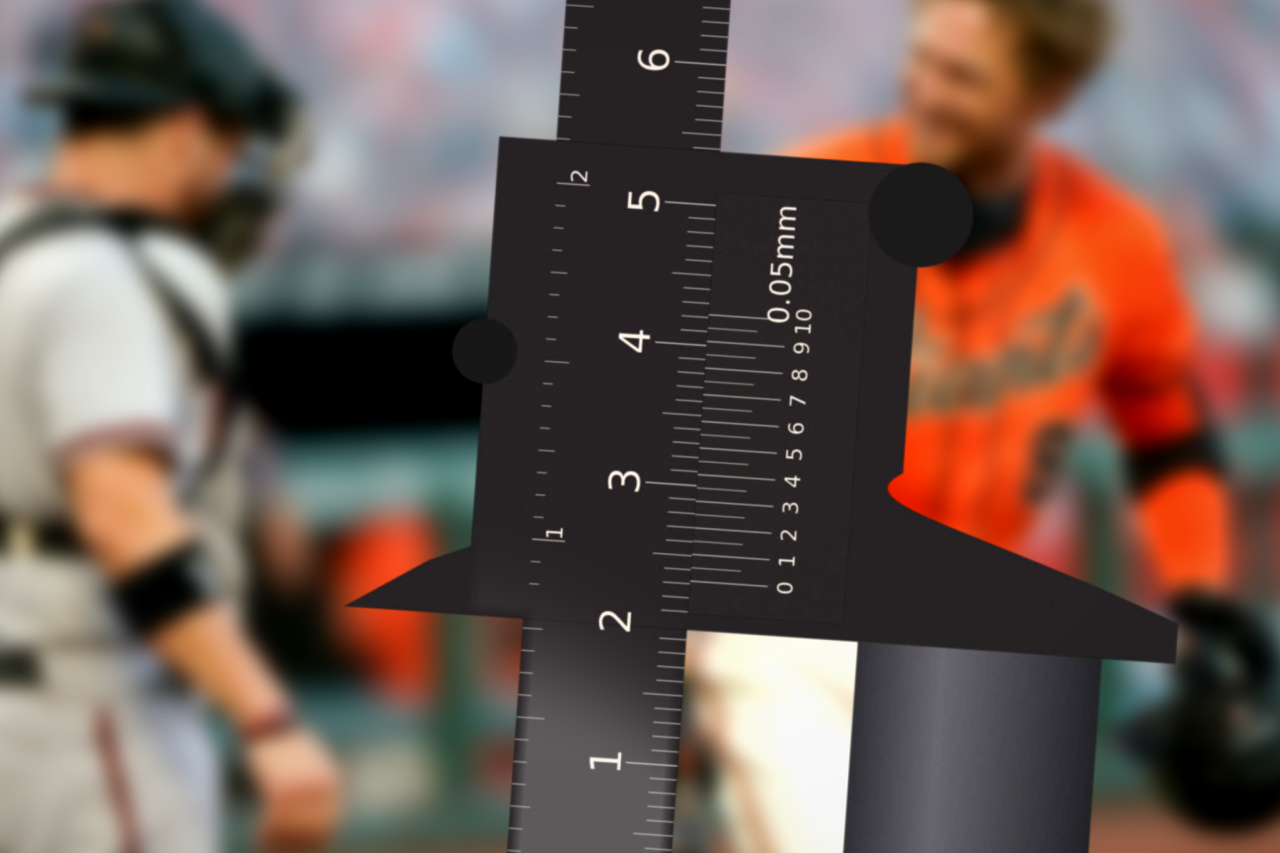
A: 23.2 mm
